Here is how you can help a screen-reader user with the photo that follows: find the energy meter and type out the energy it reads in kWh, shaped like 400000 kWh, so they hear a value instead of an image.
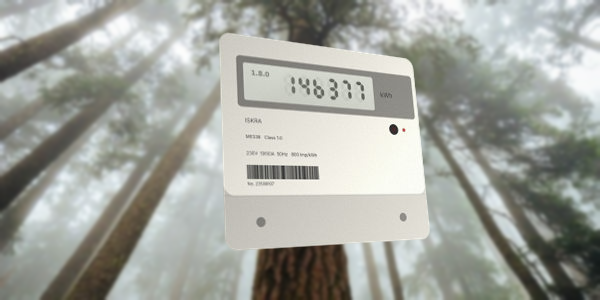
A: 146377 kWh
